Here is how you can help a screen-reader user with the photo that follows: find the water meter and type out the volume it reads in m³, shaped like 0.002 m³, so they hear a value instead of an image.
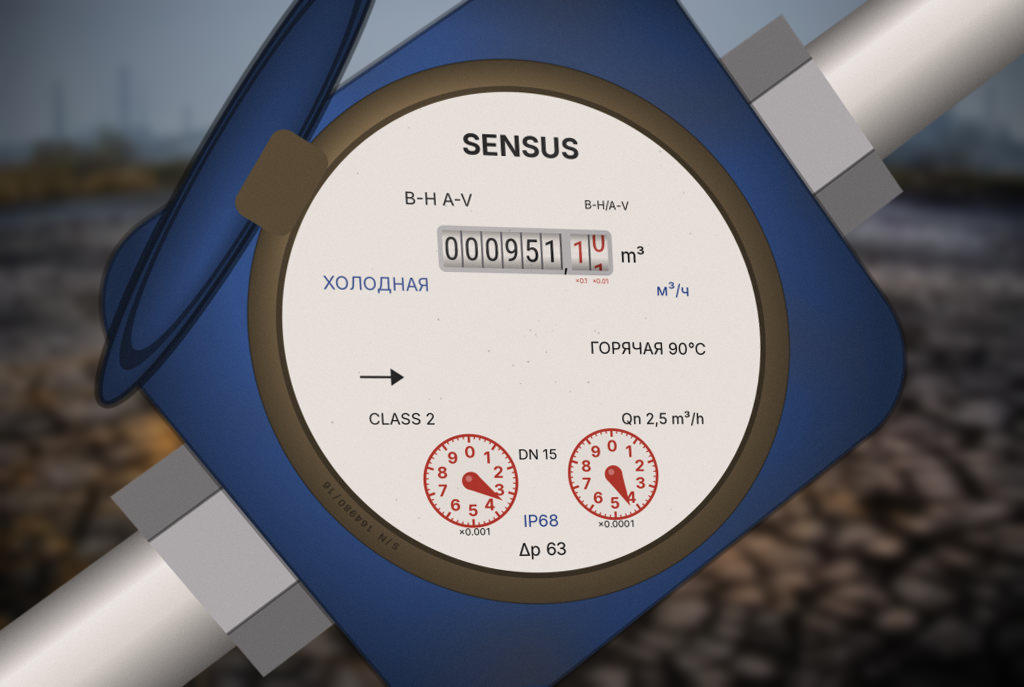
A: 951.1034 m³
